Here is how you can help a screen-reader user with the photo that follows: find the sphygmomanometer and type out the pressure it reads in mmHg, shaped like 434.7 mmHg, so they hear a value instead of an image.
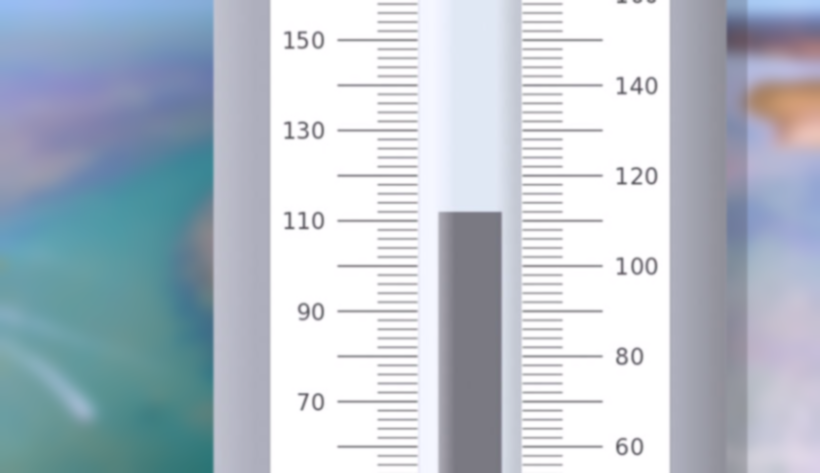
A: 112 mmHg
